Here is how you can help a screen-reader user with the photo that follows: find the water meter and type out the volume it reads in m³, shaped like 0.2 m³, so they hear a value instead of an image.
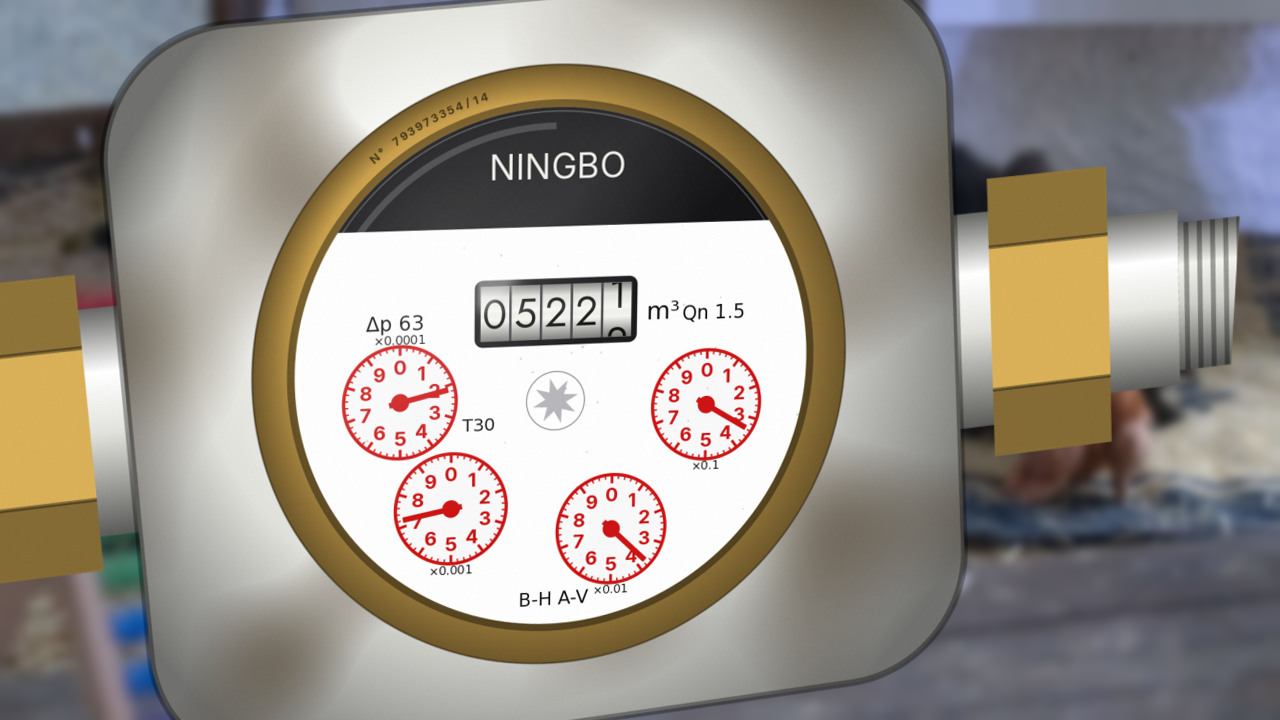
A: 5221.3372 m³
